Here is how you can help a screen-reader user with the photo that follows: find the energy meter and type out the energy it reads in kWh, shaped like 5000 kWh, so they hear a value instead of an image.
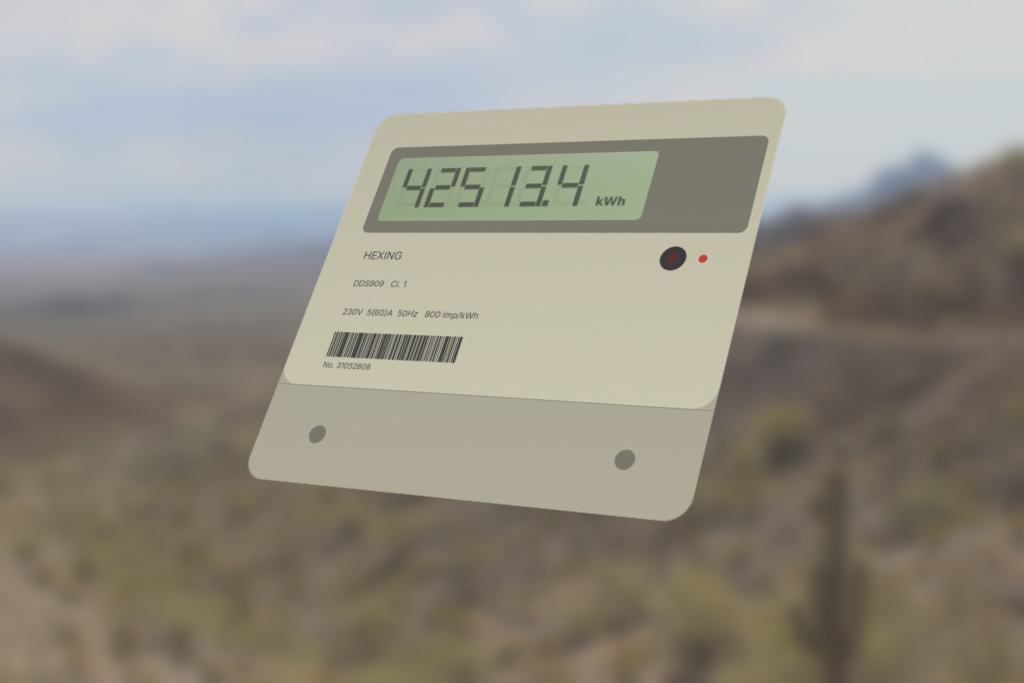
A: 42513.4 kWh
